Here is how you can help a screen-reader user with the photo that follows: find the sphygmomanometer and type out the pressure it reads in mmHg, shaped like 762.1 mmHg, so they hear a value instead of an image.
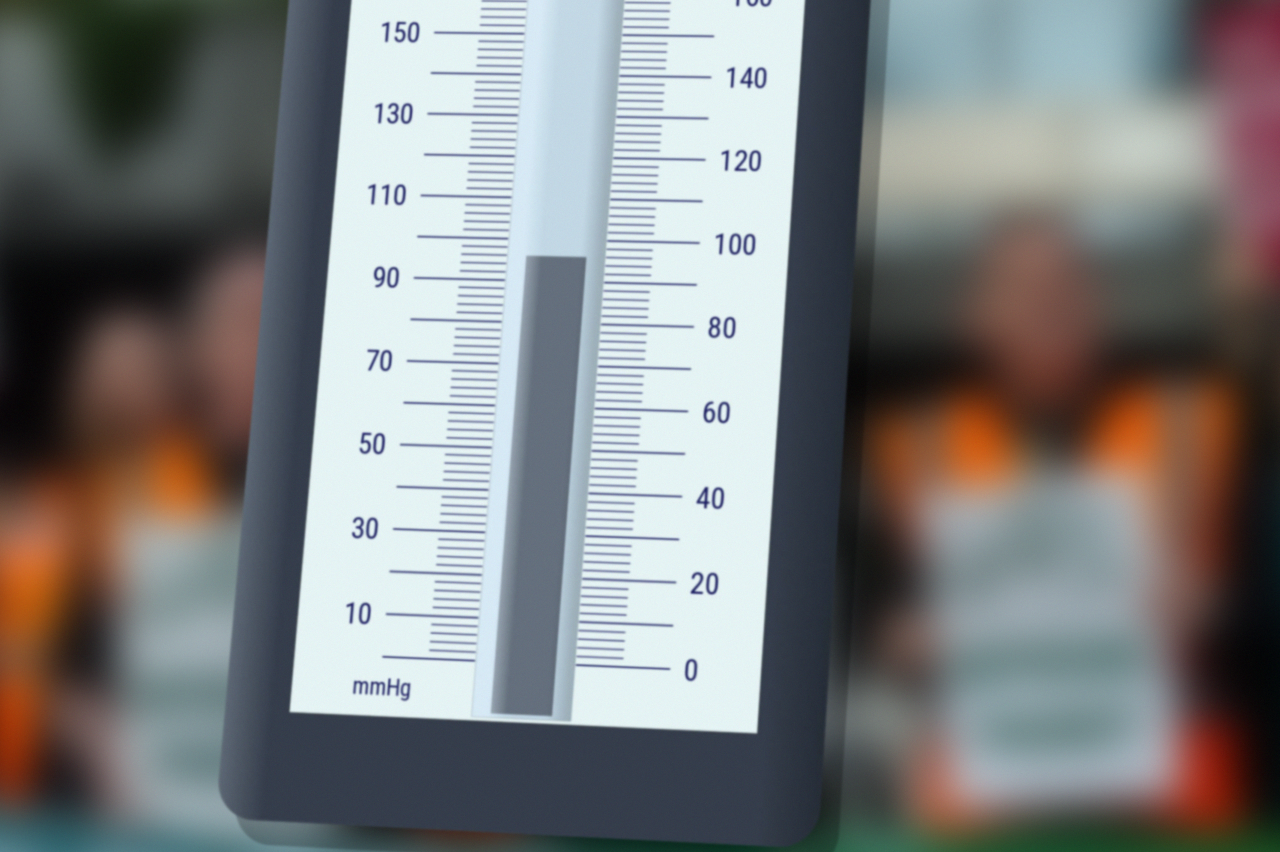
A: 96 mmHg
